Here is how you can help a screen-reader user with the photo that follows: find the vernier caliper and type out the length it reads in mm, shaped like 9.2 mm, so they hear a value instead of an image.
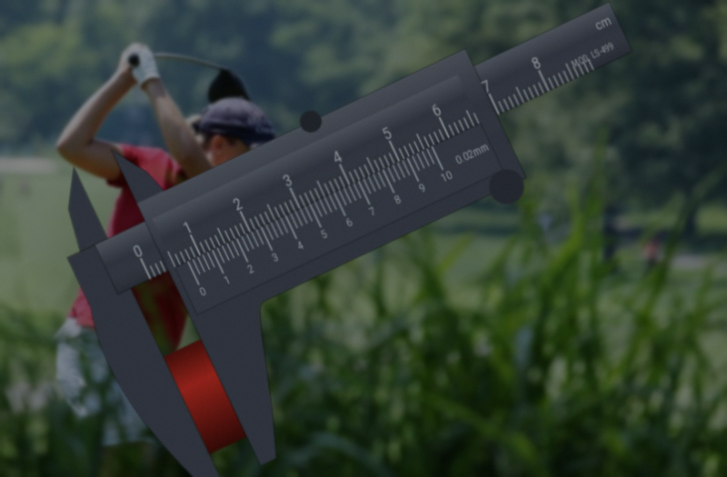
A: 7.5 mm
